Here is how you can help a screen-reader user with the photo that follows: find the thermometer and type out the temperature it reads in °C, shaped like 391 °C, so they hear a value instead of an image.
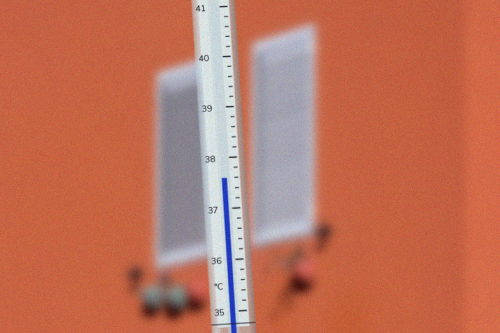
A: 37.6 °C
